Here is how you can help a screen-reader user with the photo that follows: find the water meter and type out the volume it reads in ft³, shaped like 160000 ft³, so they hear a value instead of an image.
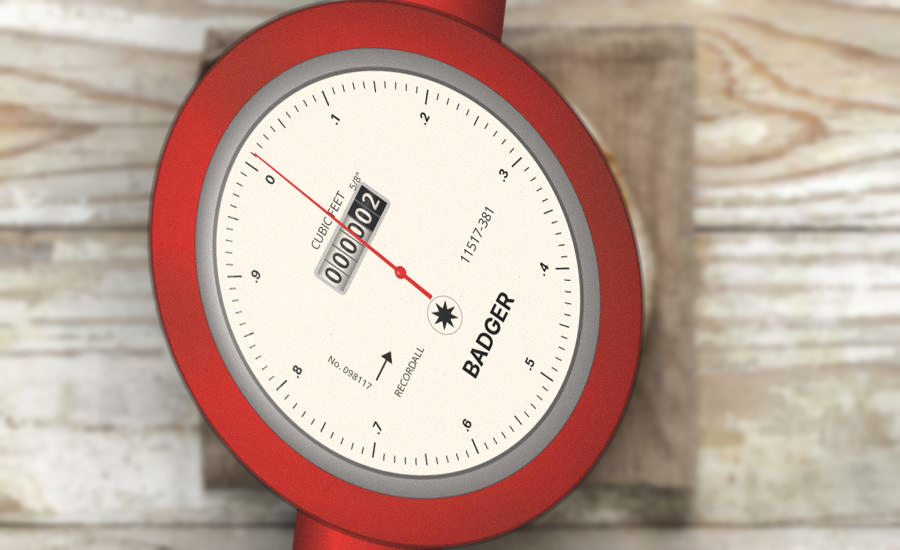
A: 2.01 ft³
